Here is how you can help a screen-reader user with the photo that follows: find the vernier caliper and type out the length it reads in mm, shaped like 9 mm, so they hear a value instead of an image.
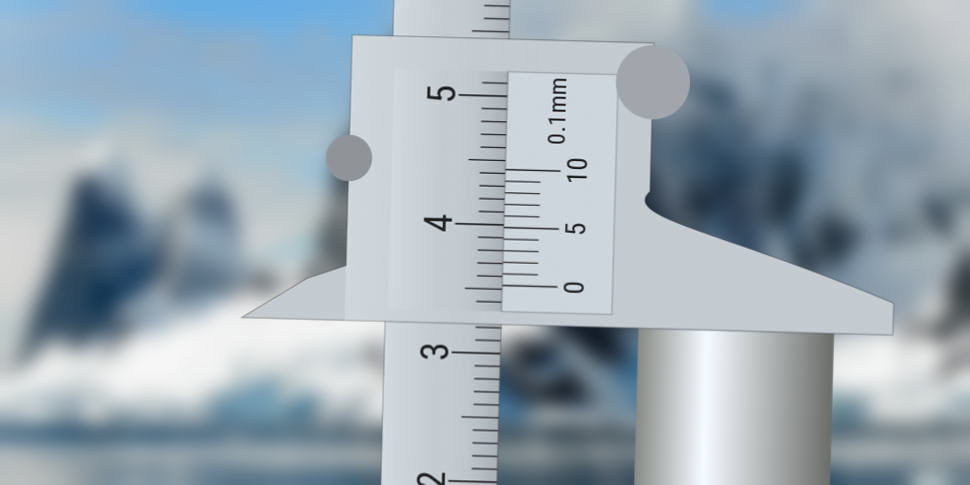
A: 35.3 mm
